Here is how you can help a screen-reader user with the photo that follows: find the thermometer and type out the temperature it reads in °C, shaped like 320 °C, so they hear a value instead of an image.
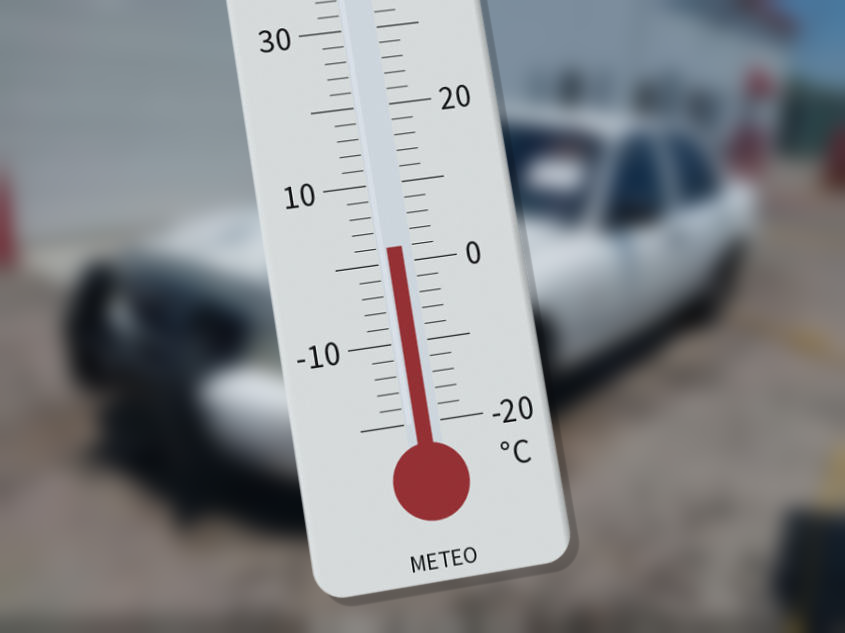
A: 2 °C
